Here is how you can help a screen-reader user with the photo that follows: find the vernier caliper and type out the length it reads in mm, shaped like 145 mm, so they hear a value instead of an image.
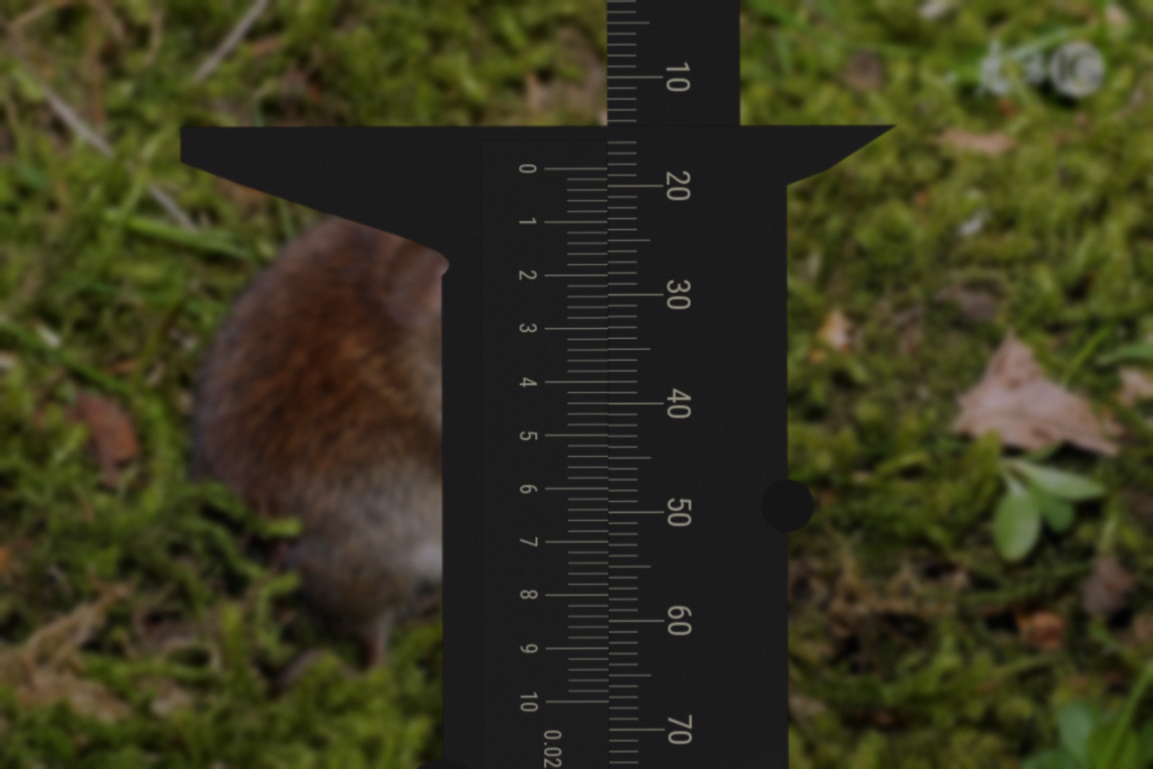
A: 18.4 mm
